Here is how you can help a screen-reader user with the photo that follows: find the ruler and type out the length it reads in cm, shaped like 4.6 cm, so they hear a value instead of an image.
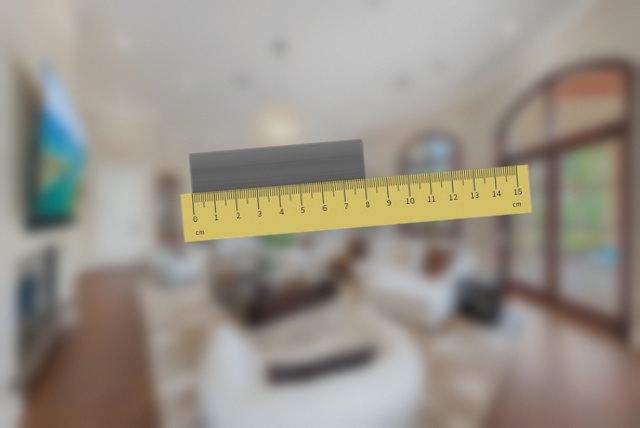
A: 8 cm
